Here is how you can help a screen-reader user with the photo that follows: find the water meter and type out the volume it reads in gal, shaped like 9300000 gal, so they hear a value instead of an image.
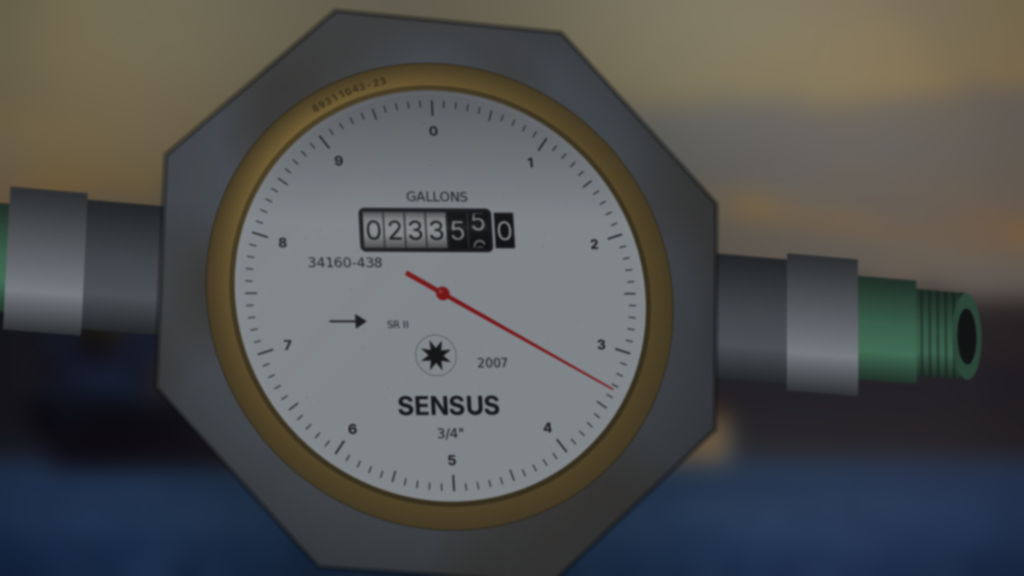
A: 233553.3 gal
